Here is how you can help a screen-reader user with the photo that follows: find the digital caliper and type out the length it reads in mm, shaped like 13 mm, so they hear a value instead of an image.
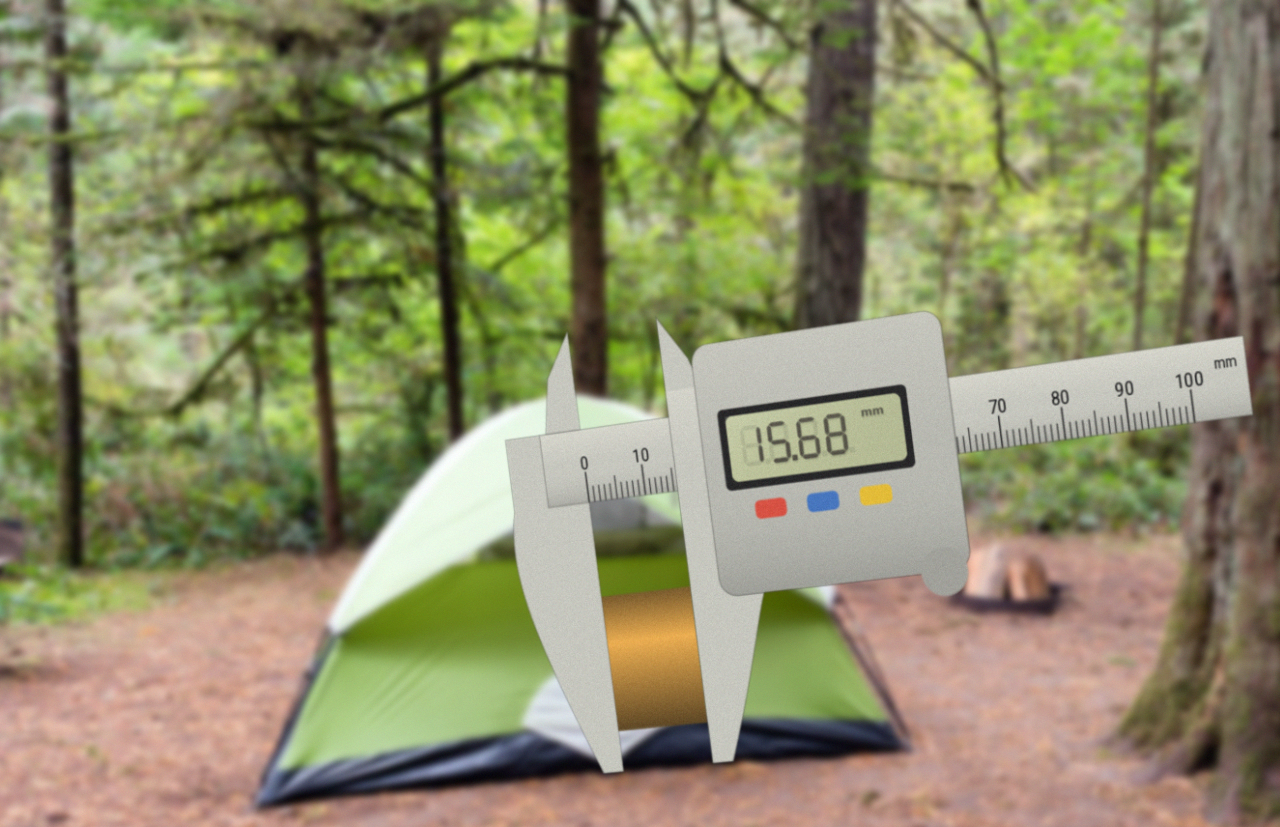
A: 15.68 mm
